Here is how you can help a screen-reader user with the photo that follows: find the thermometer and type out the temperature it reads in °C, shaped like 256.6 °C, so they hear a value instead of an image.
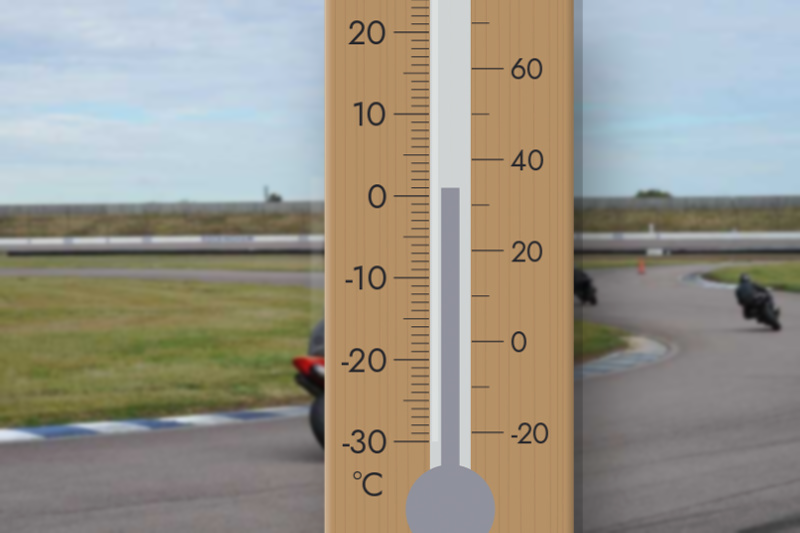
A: 1 °C
